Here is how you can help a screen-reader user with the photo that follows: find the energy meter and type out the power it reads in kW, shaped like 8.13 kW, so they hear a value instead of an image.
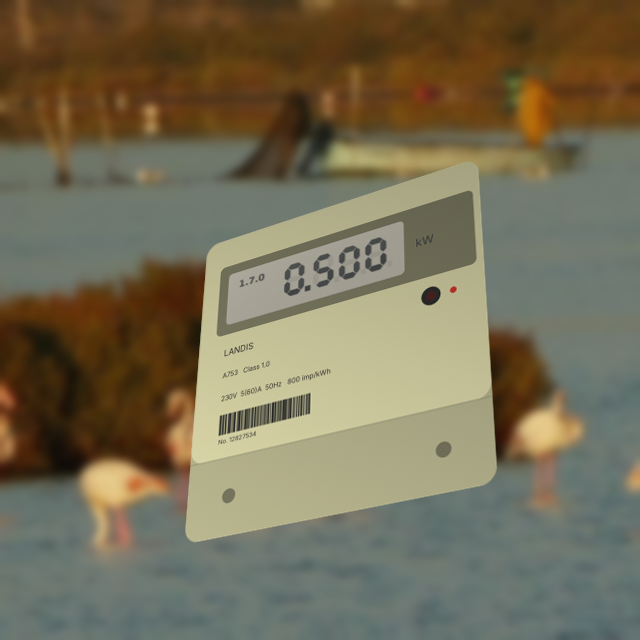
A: 0.500 kW
